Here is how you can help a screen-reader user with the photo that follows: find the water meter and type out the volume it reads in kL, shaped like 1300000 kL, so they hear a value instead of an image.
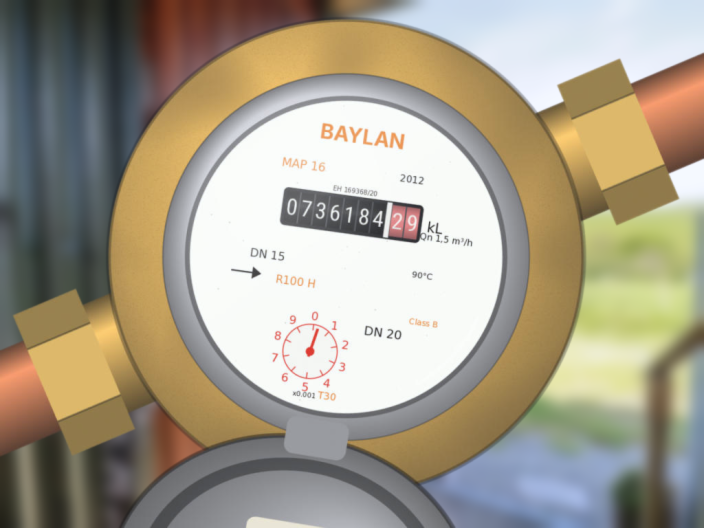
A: 736184.290 kL
